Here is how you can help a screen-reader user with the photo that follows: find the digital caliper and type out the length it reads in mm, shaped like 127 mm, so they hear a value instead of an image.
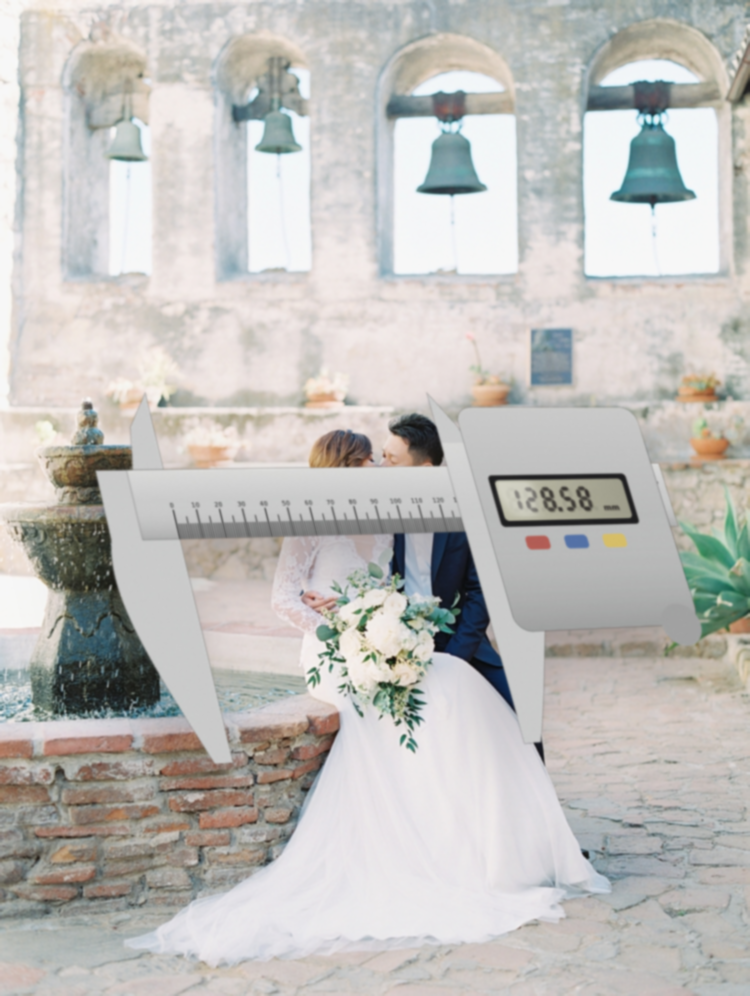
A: 128.58 mm
